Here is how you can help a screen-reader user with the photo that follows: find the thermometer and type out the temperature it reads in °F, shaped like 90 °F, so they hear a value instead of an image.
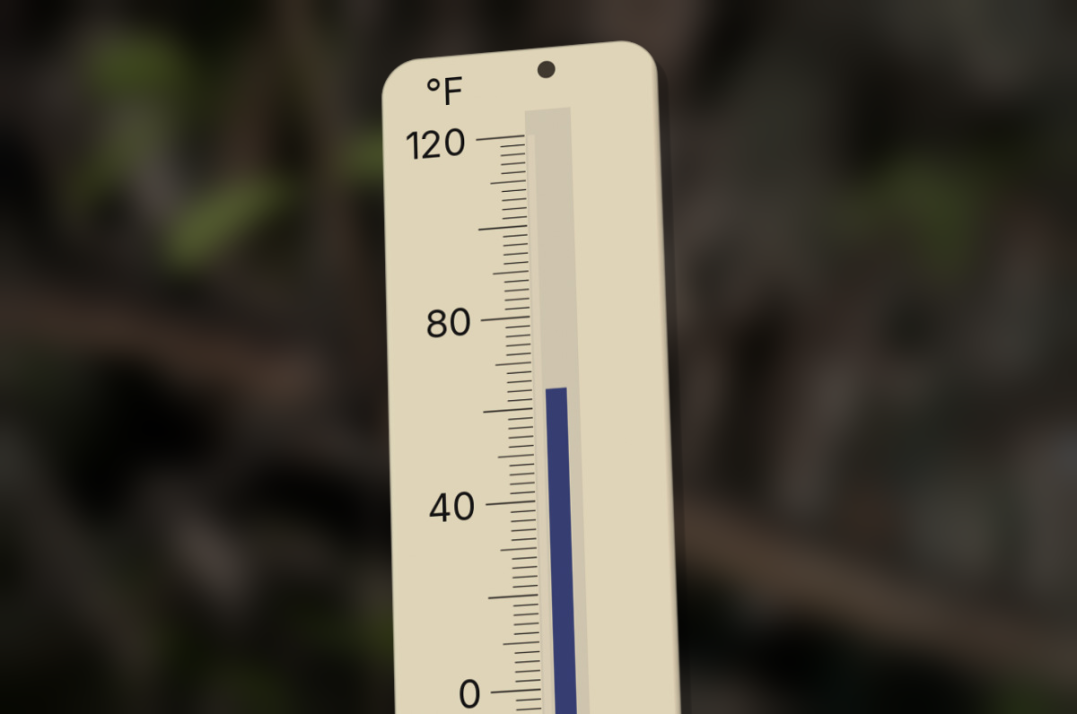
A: 64 °F
